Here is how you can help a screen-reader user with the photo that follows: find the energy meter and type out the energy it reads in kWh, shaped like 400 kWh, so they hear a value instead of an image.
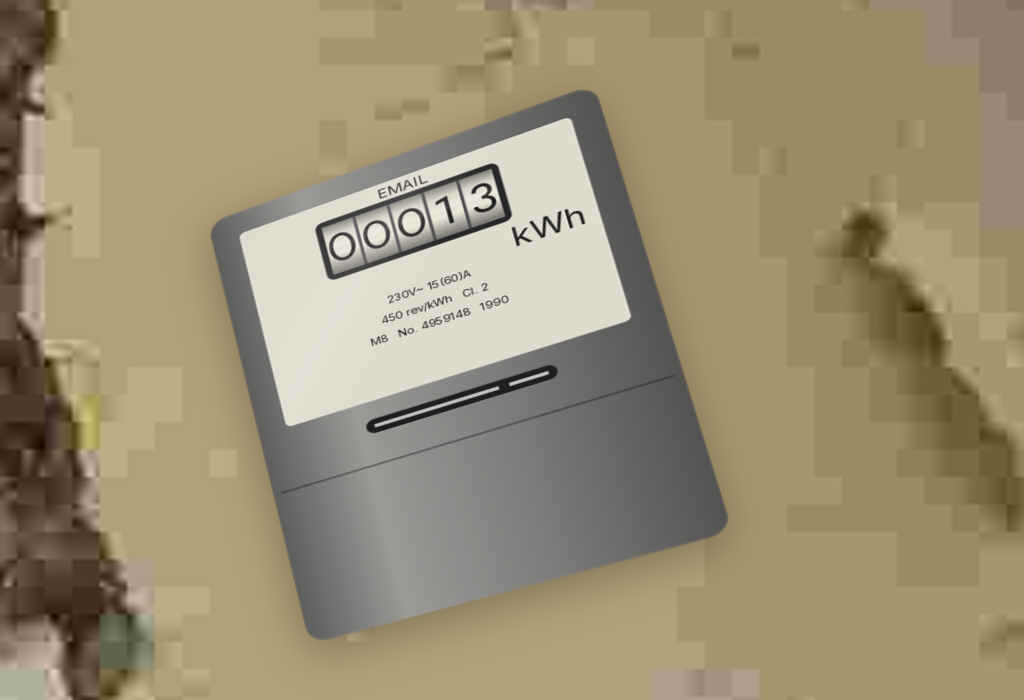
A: 13 kWh
